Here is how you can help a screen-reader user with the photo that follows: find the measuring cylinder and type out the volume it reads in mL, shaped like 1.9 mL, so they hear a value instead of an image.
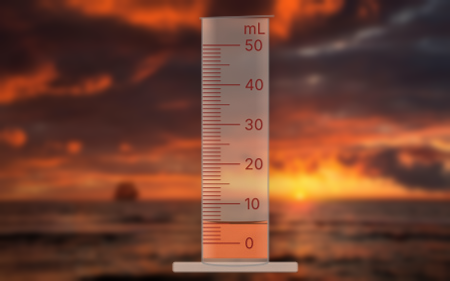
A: 5 mL
